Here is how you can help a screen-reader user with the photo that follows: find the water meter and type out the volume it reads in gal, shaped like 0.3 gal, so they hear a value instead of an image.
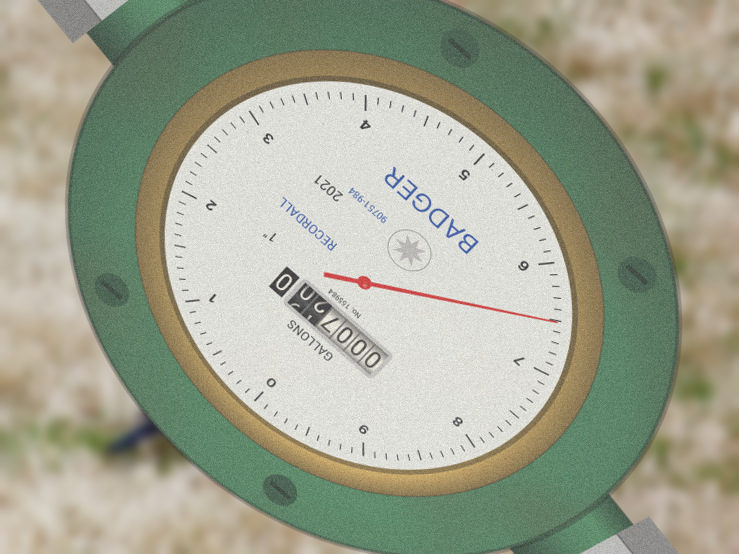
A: 7196.5 gal
